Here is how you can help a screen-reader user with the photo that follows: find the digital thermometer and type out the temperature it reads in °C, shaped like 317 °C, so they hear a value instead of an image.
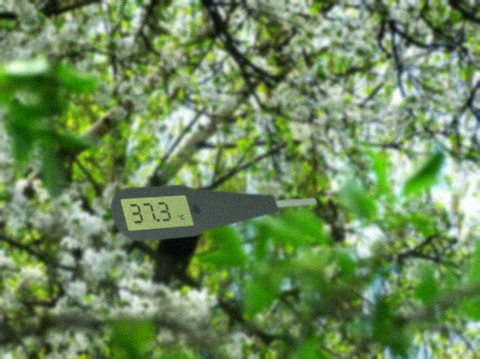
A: 37.3 °C
